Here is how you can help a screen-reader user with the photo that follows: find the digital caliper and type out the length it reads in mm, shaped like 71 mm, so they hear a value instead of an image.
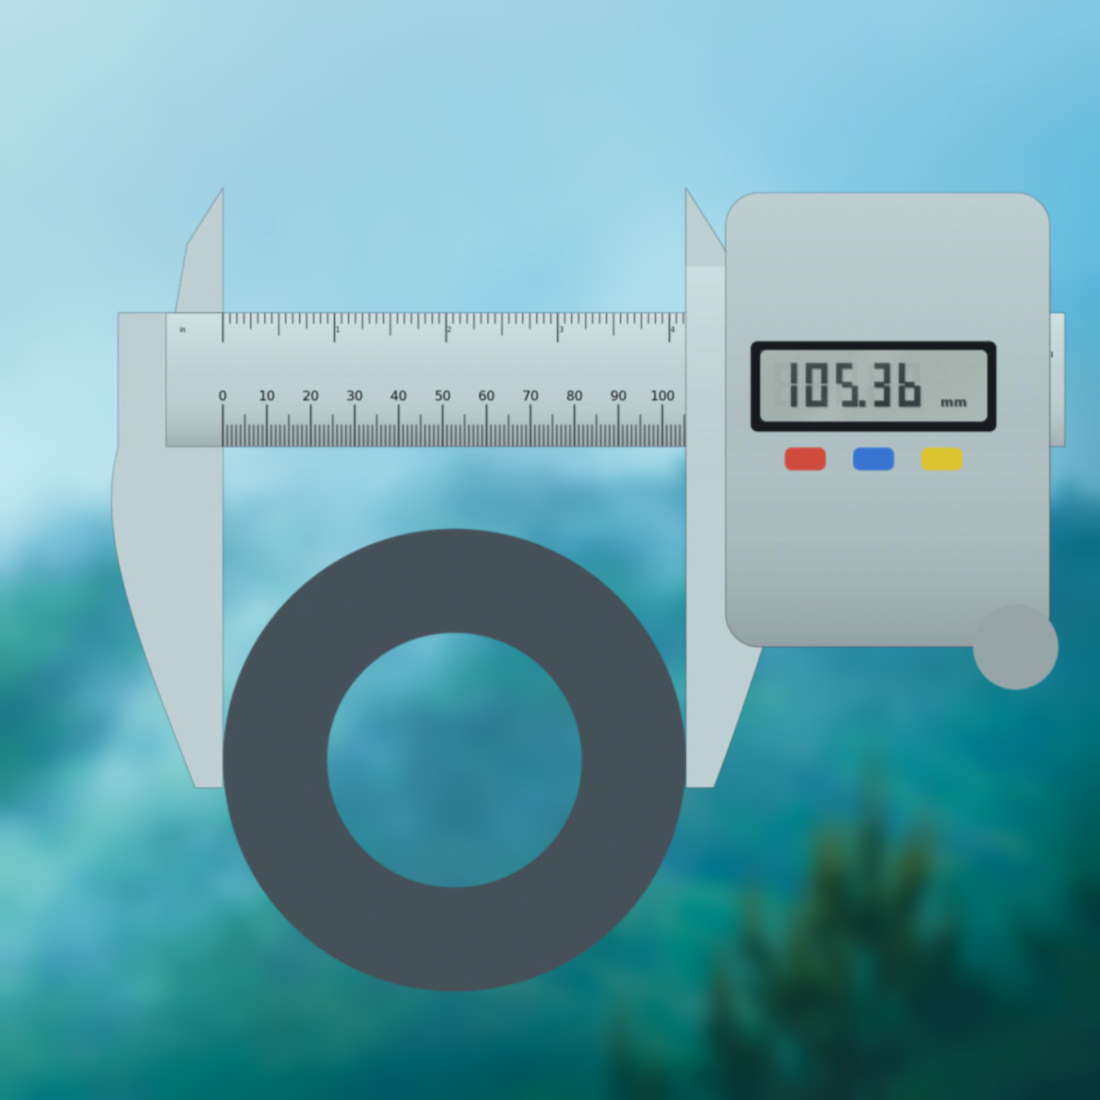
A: 105.36 mm
